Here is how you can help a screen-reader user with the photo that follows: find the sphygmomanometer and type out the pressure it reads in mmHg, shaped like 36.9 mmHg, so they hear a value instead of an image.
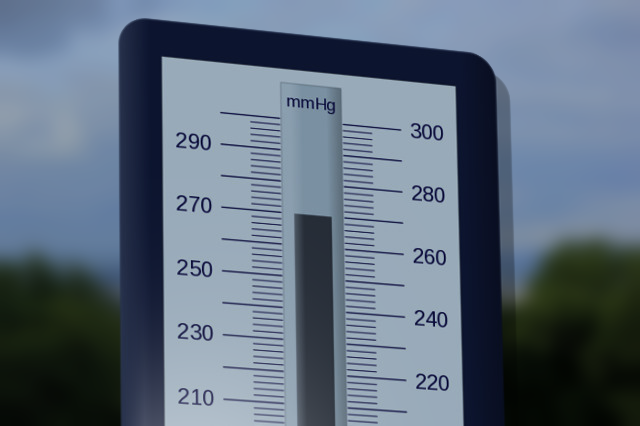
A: 270 mmHg
